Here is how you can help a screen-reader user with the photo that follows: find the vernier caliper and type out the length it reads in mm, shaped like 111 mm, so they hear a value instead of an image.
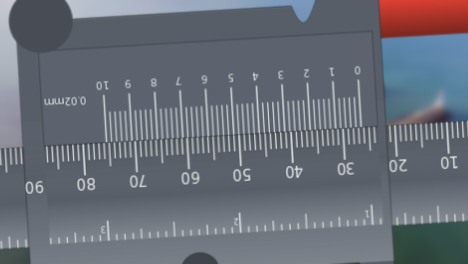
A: 26.5 mm
